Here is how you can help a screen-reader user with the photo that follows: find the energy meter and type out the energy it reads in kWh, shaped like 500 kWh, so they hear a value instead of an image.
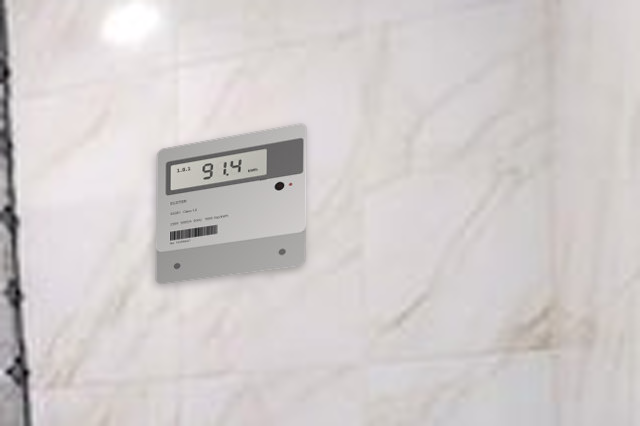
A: 91.4 kWh
